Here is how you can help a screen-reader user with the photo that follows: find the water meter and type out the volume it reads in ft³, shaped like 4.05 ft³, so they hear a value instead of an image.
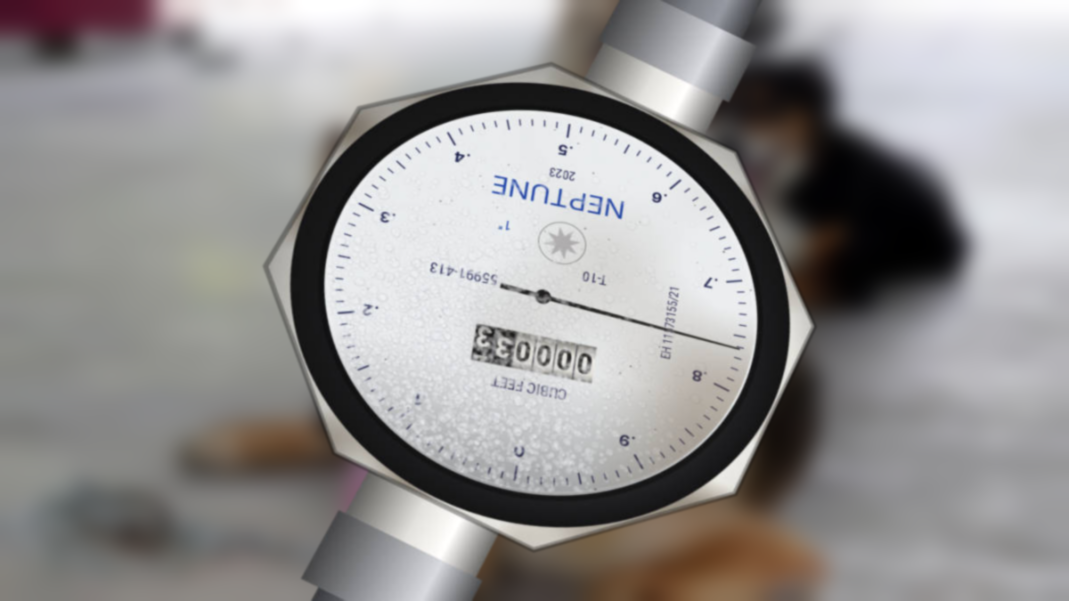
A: 32.76 ft³
